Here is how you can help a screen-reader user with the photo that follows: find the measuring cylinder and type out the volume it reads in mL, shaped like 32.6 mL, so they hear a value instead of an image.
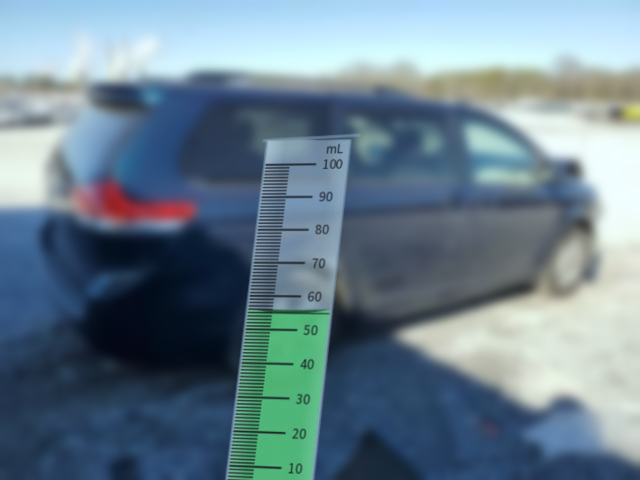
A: 55 mL
